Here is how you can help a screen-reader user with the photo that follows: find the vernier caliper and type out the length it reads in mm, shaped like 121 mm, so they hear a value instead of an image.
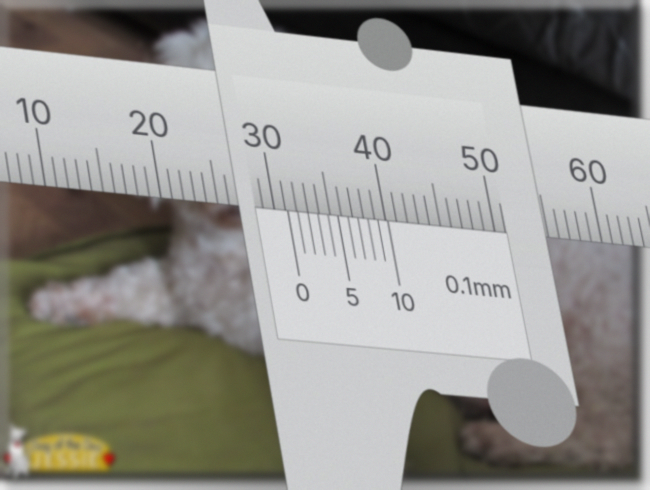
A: 31.2 mm
